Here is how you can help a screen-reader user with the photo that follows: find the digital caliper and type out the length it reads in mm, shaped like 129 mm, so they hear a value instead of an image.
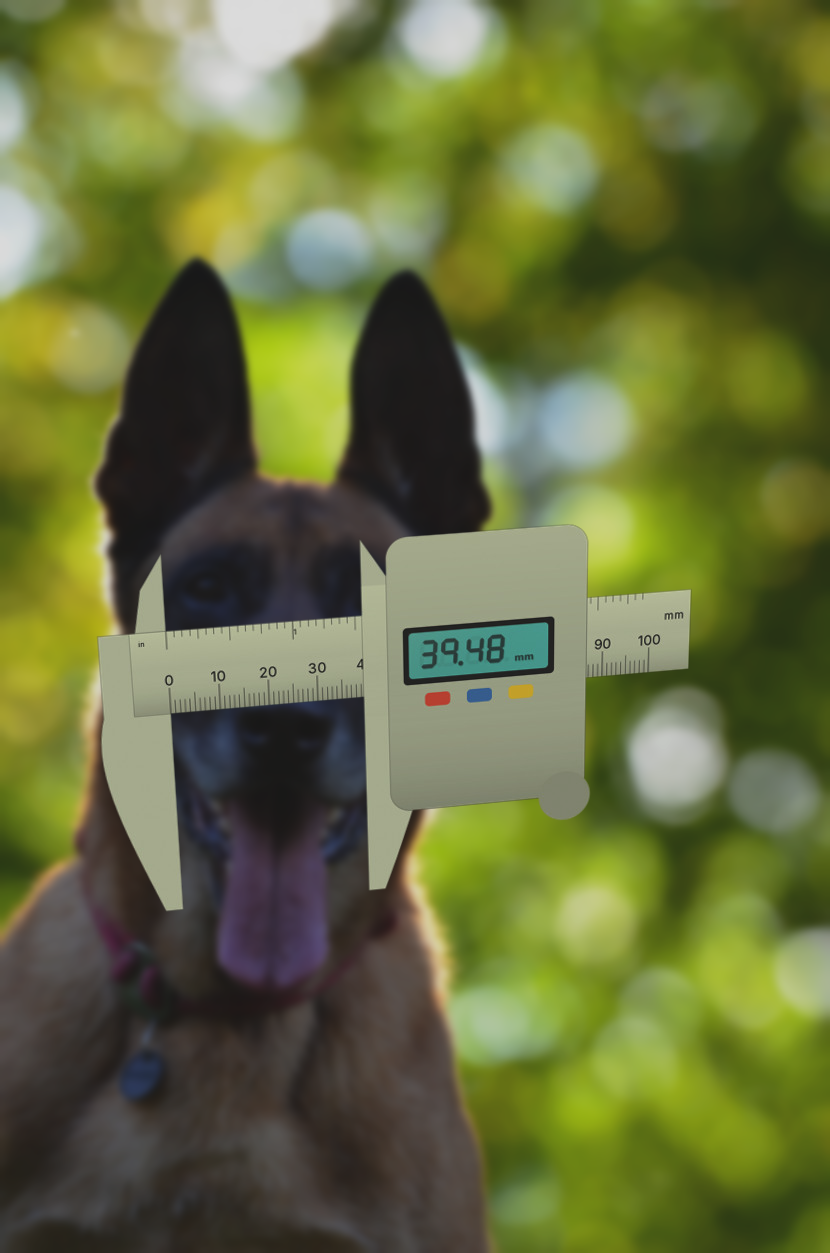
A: 39.48 mm
